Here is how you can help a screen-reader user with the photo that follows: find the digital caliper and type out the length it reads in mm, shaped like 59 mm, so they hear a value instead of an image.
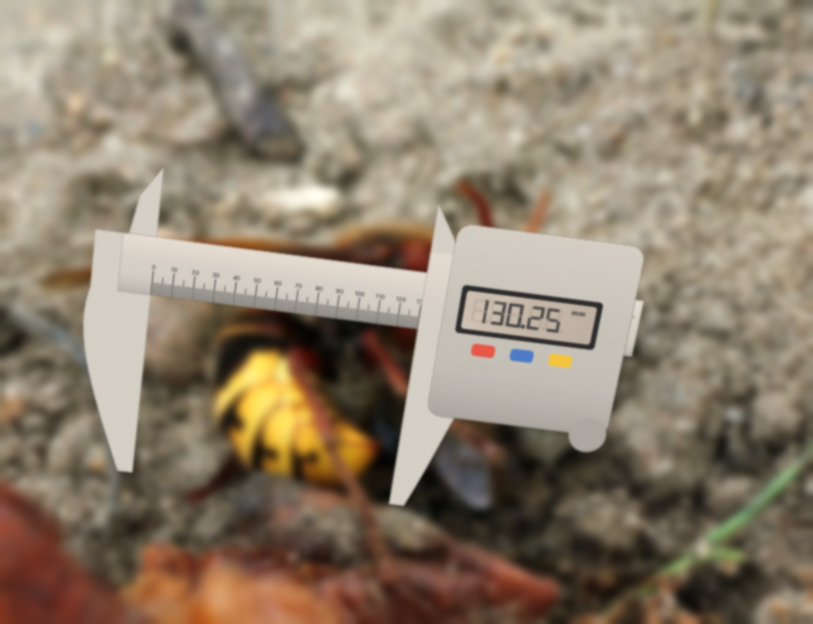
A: 130.25 mm
